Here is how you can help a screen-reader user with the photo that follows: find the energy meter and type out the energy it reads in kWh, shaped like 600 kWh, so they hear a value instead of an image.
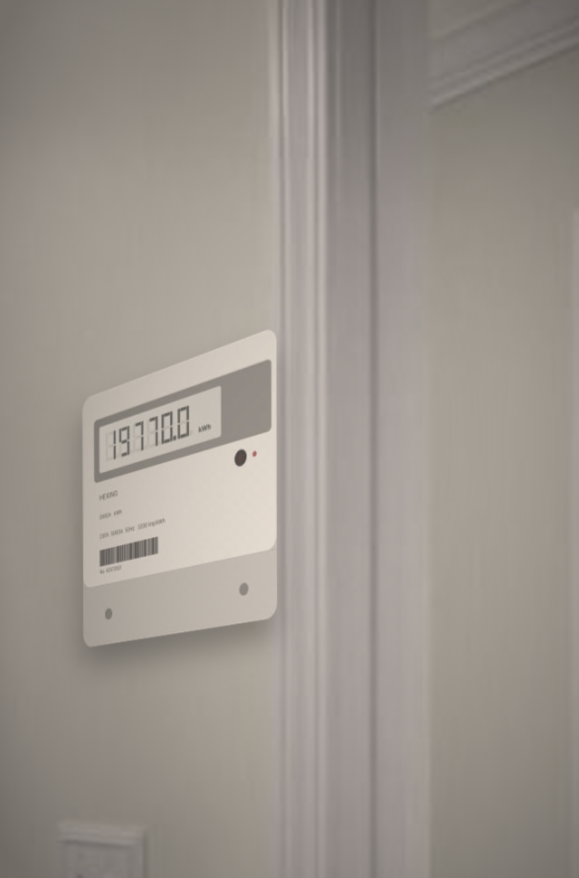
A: 19770.0 kWh
